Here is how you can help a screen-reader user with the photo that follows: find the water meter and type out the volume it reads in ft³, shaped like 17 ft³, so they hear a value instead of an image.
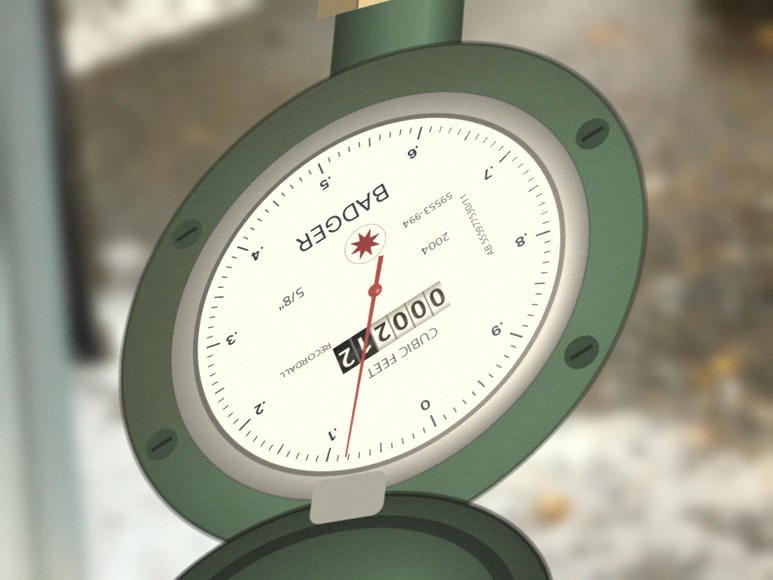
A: 212.08 ft³
